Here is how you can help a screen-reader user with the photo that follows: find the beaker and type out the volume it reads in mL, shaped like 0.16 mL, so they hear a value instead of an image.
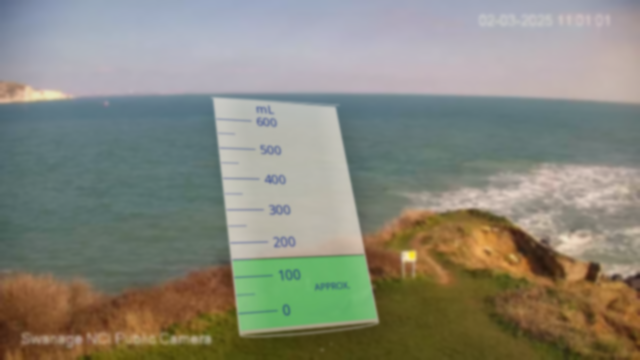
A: 150 mL
